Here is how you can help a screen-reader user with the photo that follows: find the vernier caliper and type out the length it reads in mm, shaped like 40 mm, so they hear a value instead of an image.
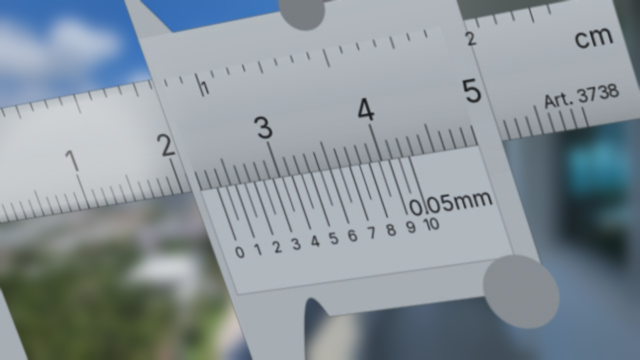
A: 23.6 mm
